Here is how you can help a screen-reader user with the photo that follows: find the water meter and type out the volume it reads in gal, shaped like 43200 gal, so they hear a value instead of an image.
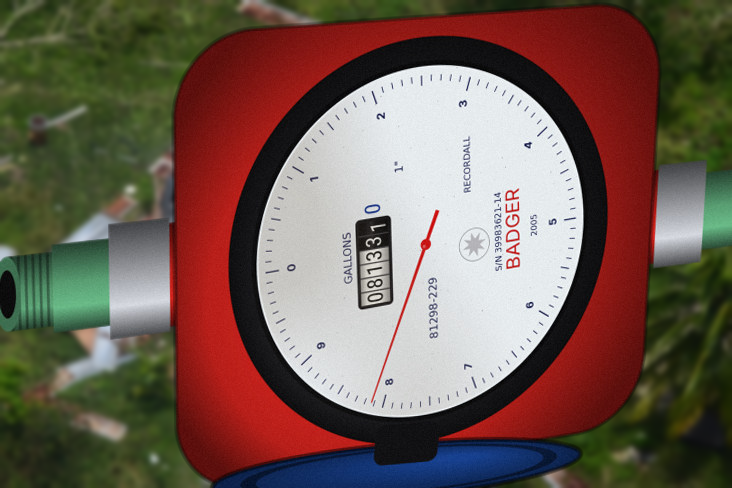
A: 813308.1 gal
